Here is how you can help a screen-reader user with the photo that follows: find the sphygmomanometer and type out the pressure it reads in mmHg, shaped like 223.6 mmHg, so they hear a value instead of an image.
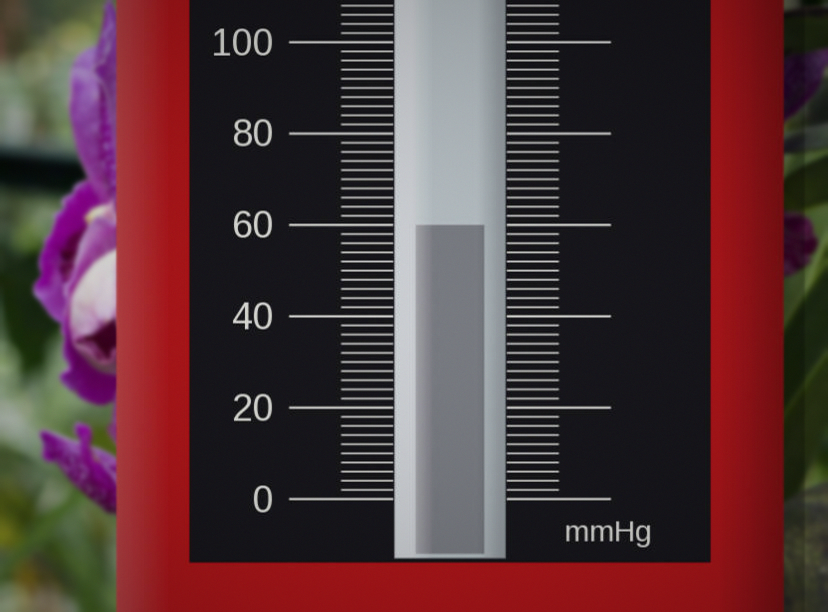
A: 60 mmHg
